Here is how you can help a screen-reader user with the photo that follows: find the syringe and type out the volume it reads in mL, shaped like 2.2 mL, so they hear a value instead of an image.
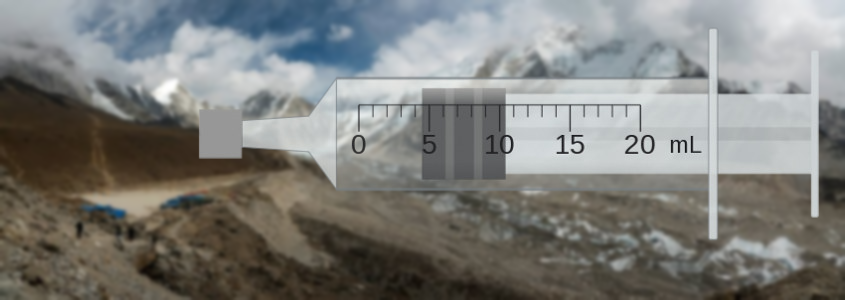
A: 4.5 mL
